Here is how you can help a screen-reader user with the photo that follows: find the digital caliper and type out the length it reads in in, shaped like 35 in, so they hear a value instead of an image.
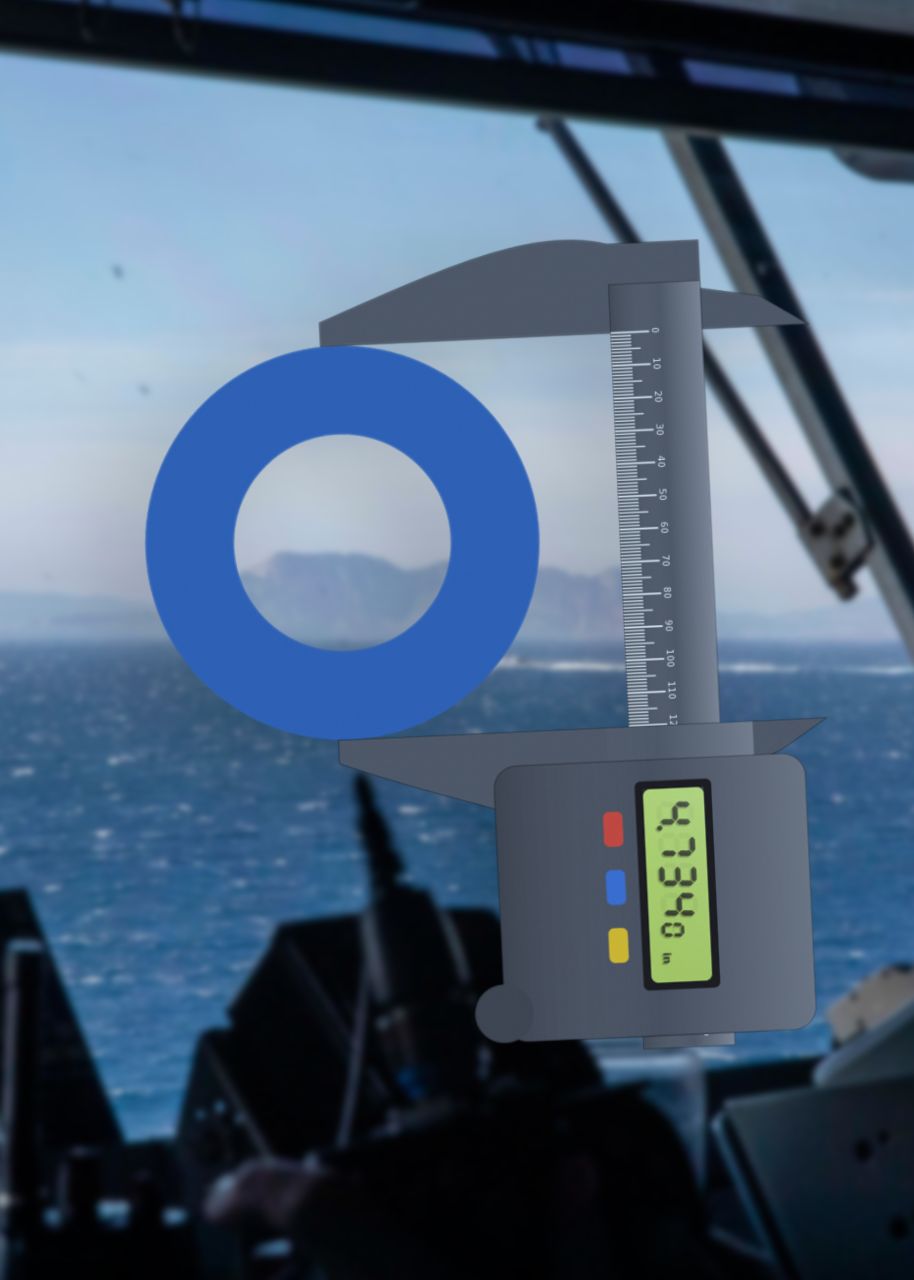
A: 4.7340 in
